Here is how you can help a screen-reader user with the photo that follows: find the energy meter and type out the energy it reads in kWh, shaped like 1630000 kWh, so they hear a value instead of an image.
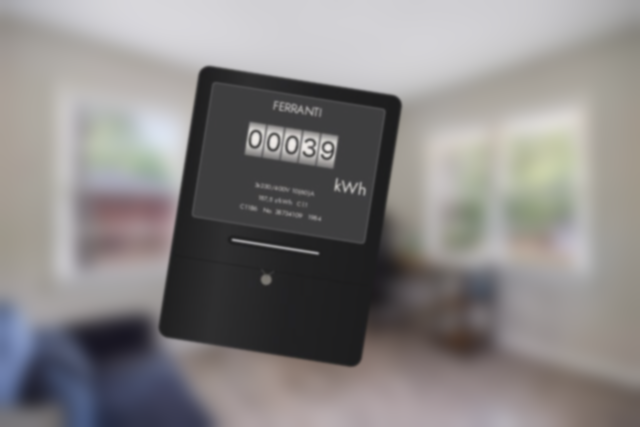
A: 39 kWh
